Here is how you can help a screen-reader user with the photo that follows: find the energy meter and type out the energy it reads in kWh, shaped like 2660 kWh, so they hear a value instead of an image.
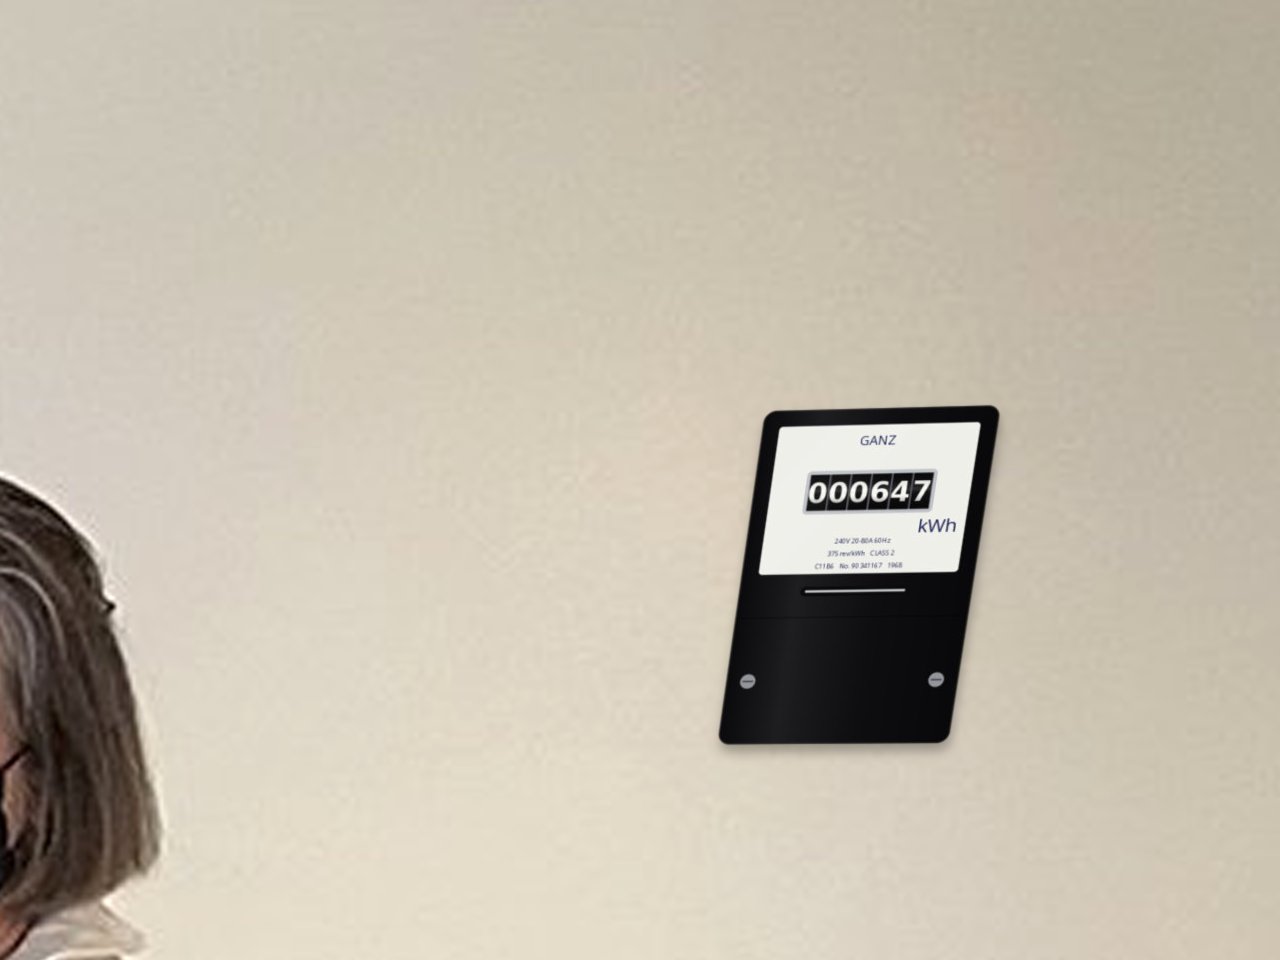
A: 647 kWh
